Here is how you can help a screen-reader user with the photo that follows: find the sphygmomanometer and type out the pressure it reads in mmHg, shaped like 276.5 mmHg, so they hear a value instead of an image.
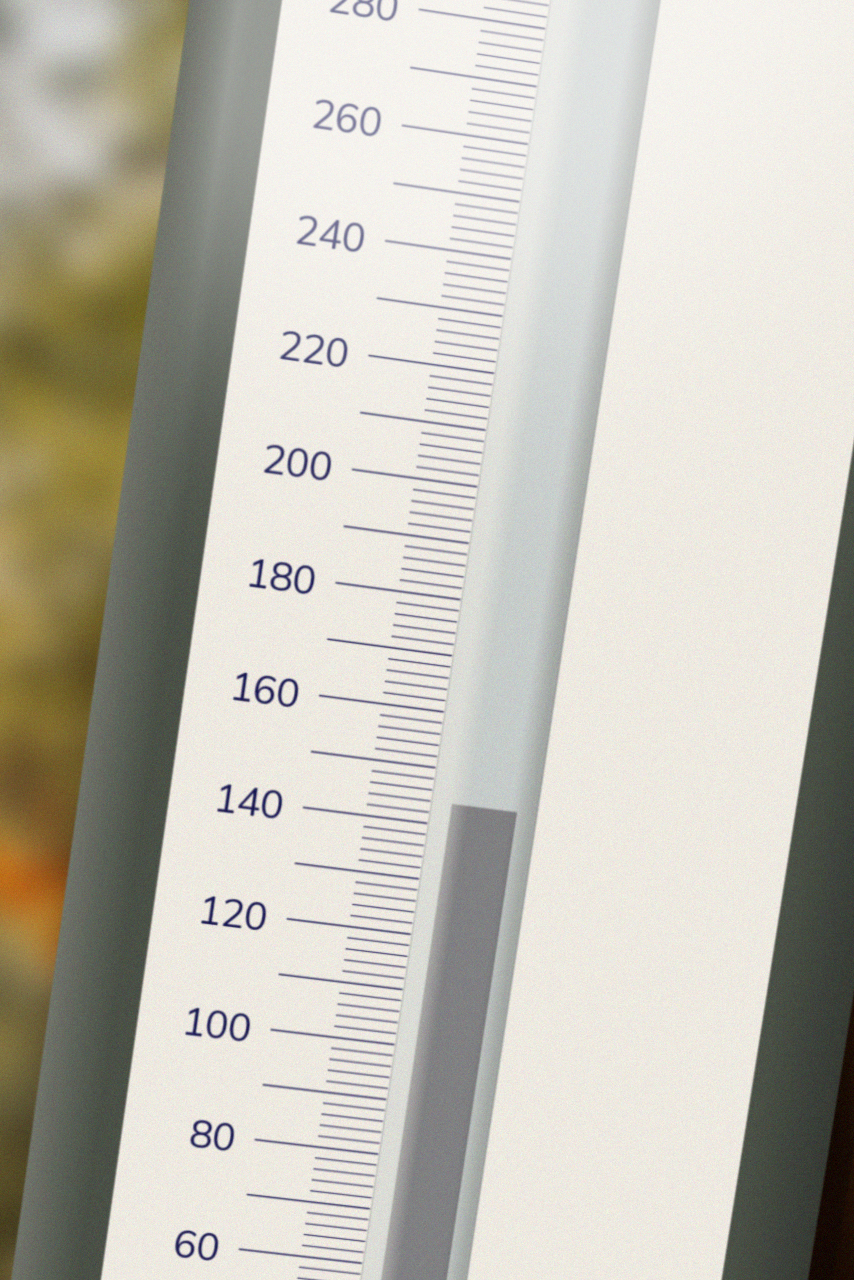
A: 144 mmHg
